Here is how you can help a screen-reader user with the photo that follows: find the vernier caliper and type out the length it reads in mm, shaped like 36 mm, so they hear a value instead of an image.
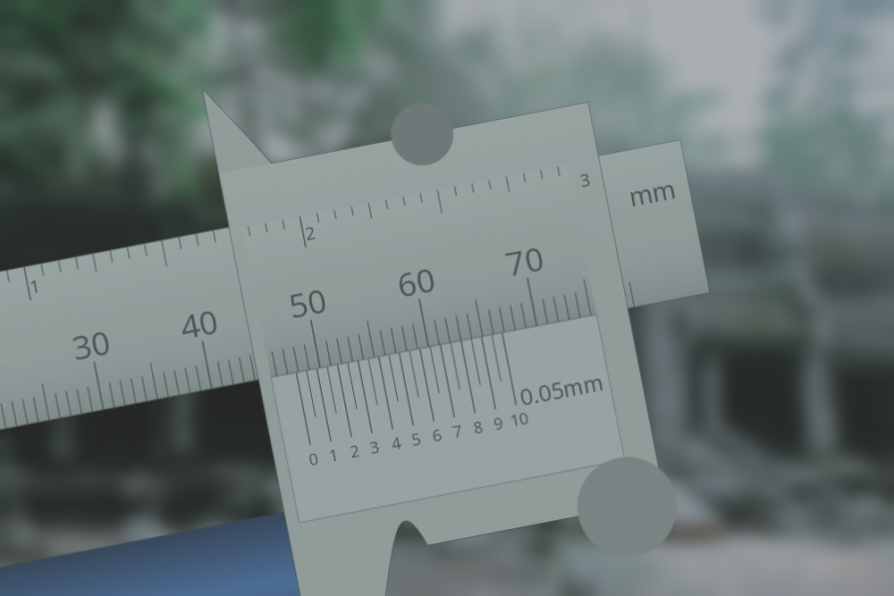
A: 47.8 mm
